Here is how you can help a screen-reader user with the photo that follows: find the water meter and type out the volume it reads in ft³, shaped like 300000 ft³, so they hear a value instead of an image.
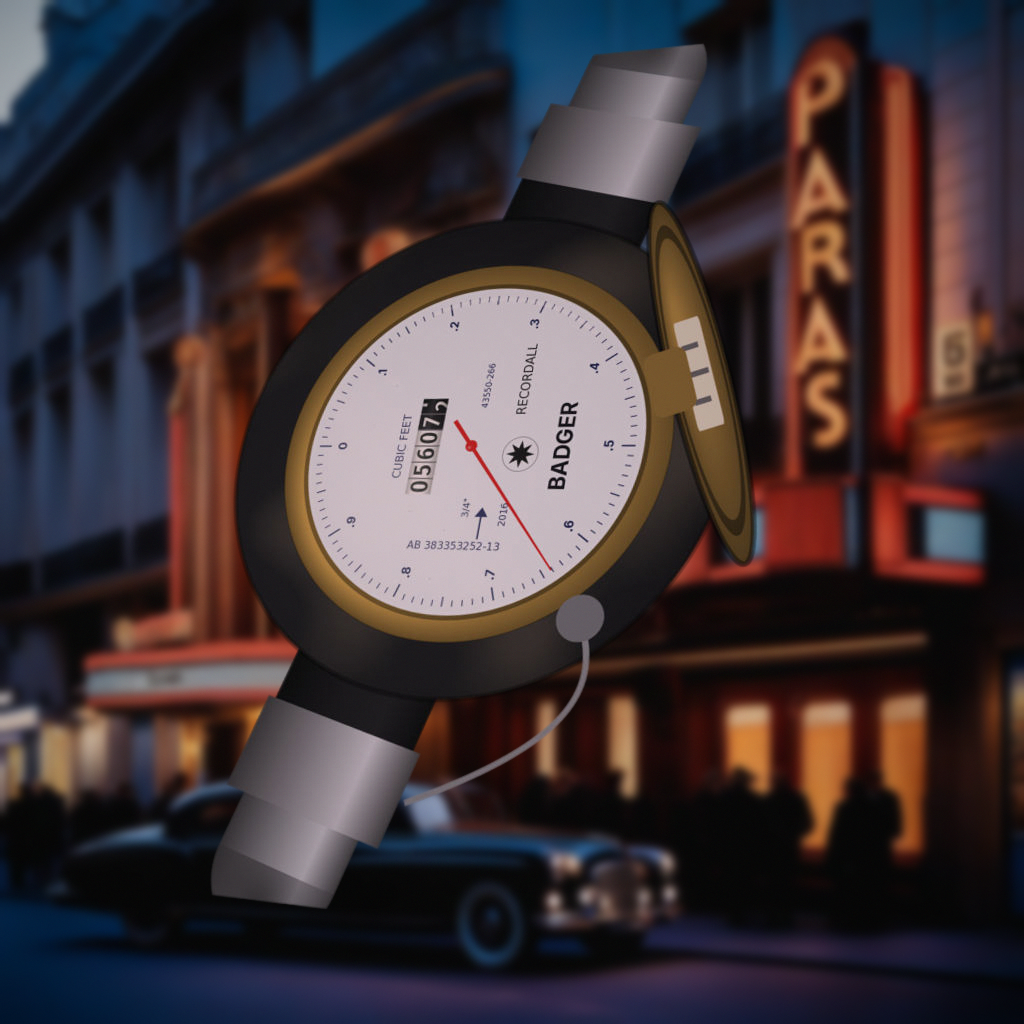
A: 56071.64 ft³
